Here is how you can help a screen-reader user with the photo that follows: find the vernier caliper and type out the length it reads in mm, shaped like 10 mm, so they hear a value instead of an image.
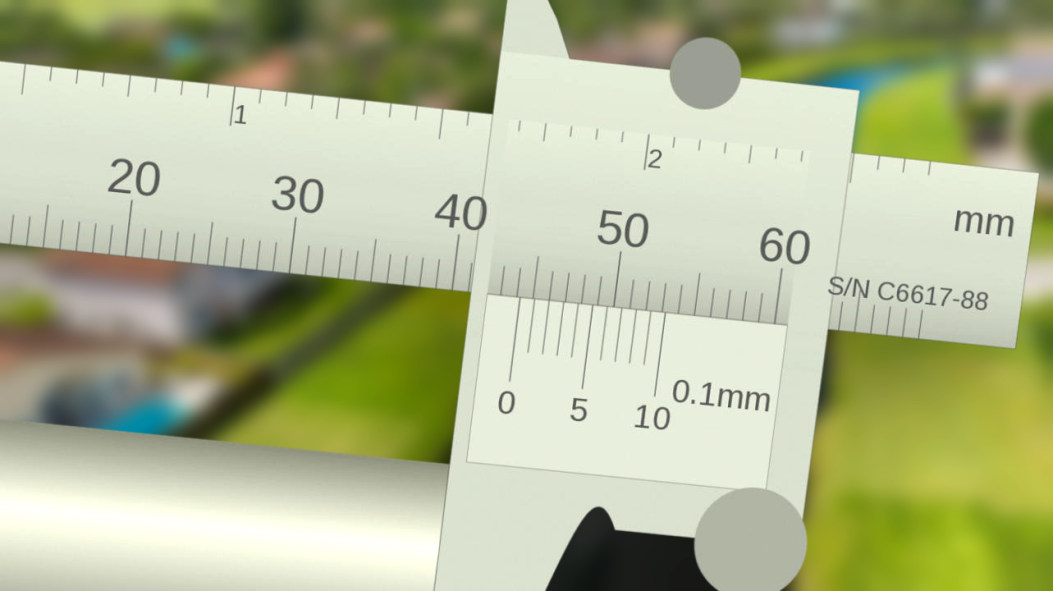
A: 44.2 mm
